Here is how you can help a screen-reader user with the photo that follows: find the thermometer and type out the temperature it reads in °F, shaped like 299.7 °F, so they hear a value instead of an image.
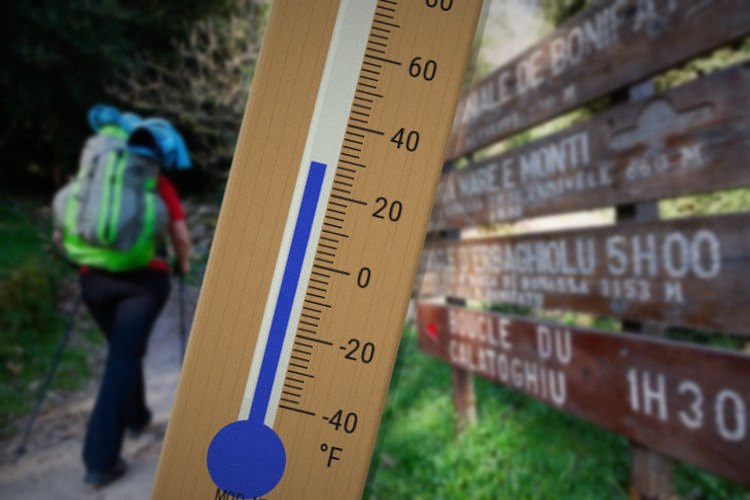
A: 28 °F
